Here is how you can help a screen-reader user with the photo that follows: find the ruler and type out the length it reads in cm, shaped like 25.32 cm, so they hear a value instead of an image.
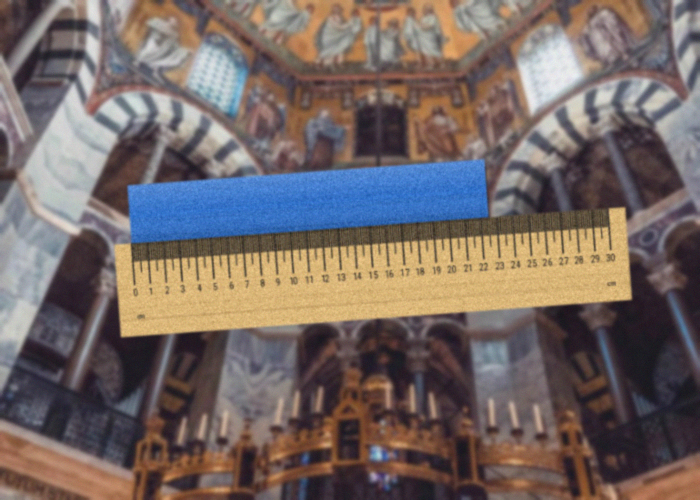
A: 22.5 cm
